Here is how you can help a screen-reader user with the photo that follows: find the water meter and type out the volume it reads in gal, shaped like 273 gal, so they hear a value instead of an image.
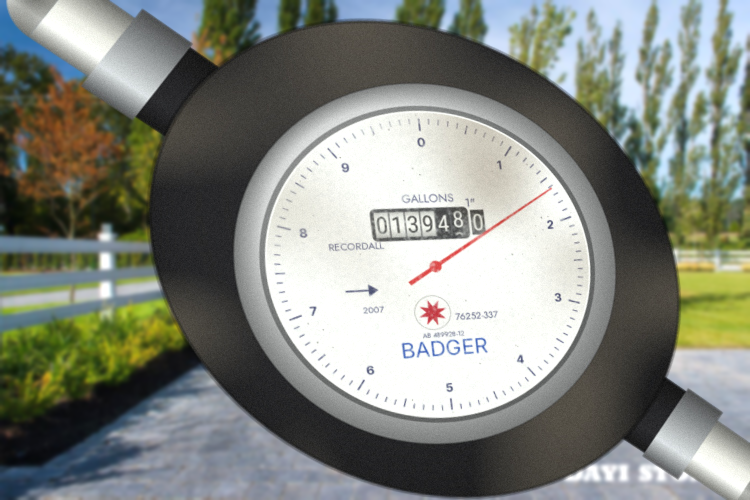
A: 139481.6 gal
